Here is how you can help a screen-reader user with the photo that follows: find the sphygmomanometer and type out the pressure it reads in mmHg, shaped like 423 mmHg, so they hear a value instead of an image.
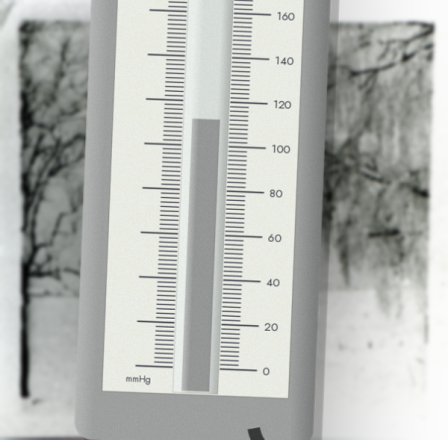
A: 112 mmHg
